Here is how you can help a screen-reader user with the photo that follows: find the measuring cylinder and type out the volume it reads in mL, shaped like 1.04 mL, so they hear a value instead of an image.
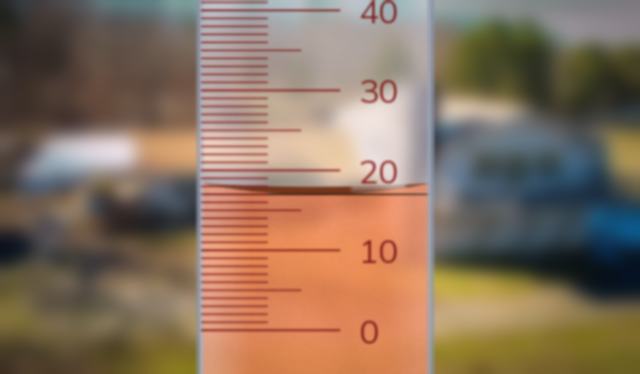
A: 17 mL
